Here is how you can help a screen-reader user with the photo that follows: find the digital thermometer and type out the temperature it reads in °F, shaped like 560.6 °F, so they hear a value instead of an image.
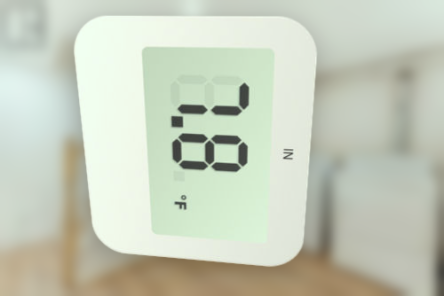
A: 7.8 °F
